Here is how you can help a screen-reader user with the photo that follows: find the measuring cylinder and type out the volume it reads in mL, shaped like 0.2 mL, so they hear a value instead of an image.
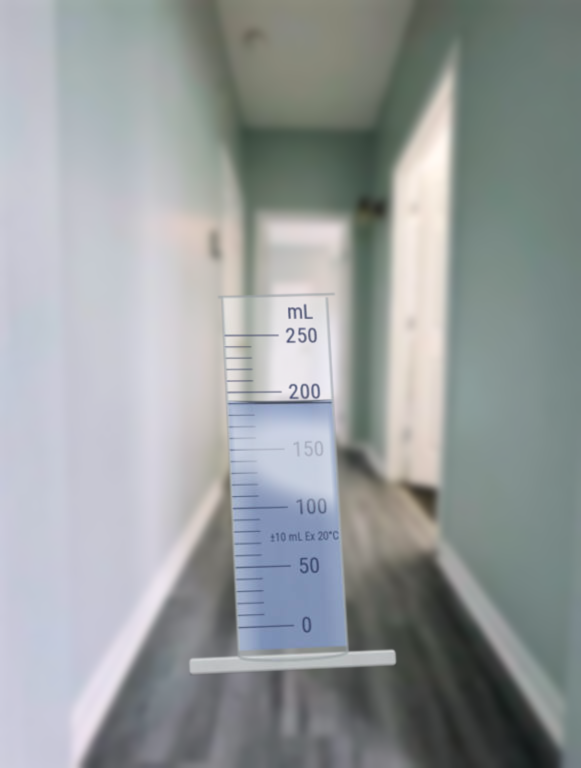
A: 190 mL
